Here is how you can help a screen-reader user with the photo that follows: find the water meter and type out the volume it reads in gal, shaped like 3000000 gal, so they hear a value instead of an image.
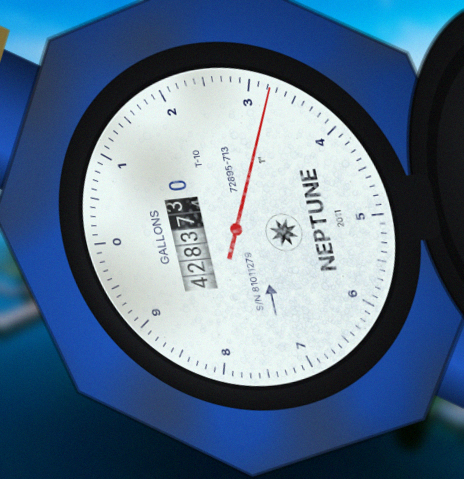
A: 4283733.2 gal
